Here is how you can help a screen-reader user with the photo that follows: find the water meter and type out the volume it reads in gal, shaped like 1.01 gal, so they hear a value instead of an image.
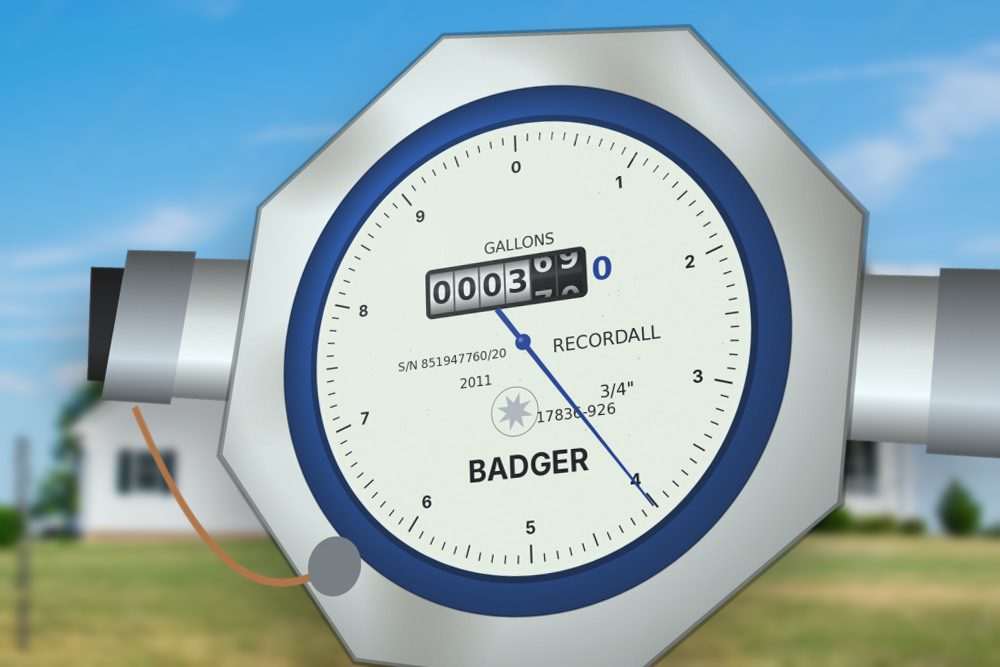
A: 3694.0 gal
